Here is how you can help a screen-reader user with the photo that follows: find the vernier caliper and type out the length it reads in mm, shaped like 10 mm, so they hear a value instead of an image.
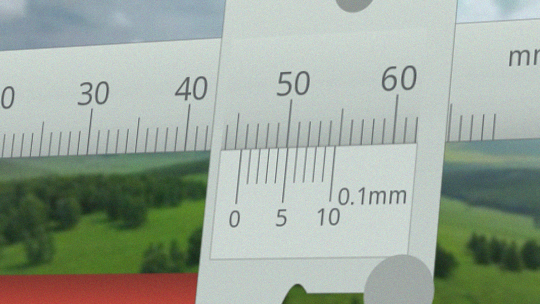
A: 45.6 mm
